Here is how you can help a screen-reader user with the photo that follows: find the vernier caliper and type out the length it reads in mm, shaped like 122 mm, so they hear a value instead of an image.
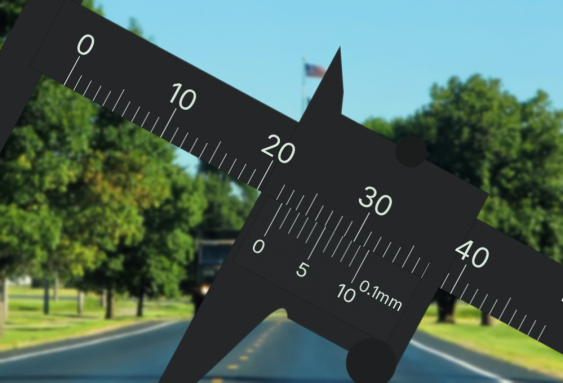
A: 22.6 mm
